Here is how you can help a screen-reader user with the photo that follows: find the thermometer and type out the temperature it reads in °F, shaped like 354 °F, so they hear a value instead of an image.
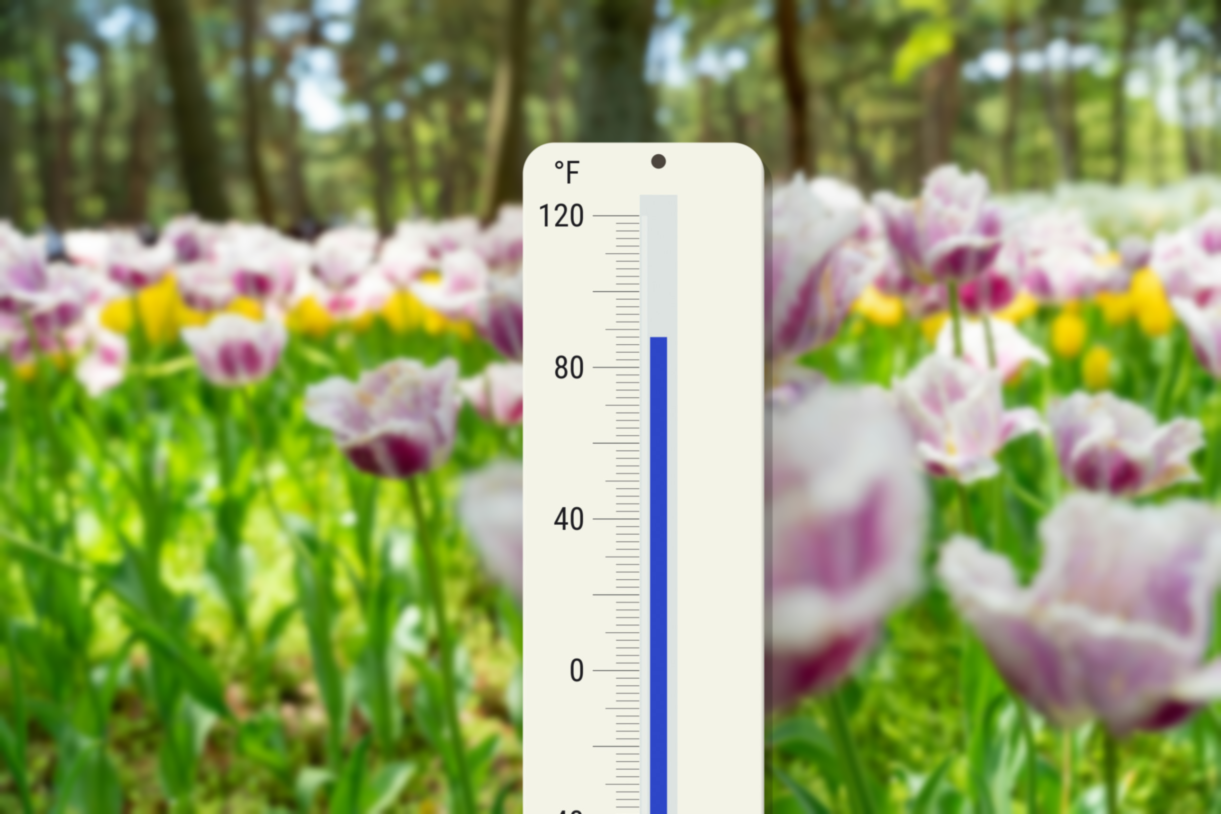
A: 88 °F
